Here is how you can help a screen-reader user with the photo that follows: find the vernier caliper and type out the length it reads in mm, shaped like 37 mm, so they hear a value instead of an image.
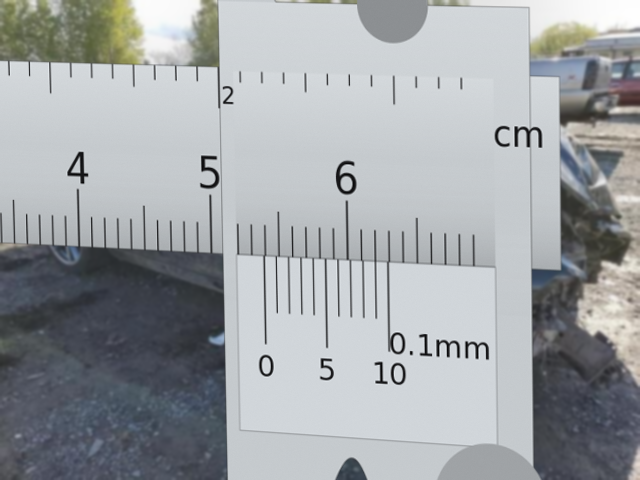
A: 53.9 mm
